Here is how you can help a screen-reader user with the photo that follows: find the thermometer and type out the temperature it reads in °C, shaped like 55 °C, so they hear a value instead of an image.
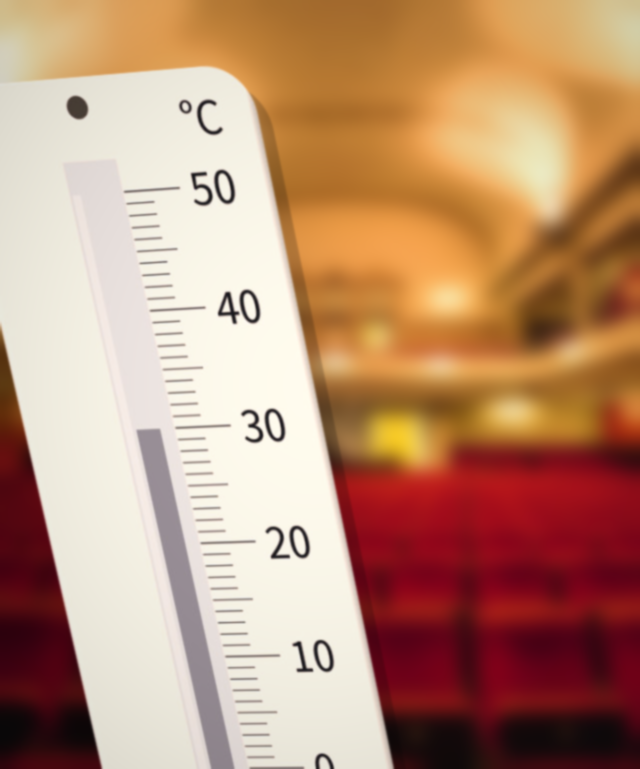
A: 30 °C
